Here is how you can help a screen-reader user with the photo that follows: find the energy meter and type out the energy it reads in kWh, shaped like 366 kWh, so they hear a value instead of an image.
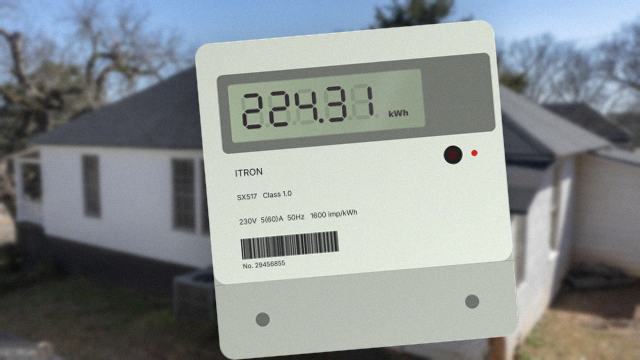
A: 224.31 kWh
